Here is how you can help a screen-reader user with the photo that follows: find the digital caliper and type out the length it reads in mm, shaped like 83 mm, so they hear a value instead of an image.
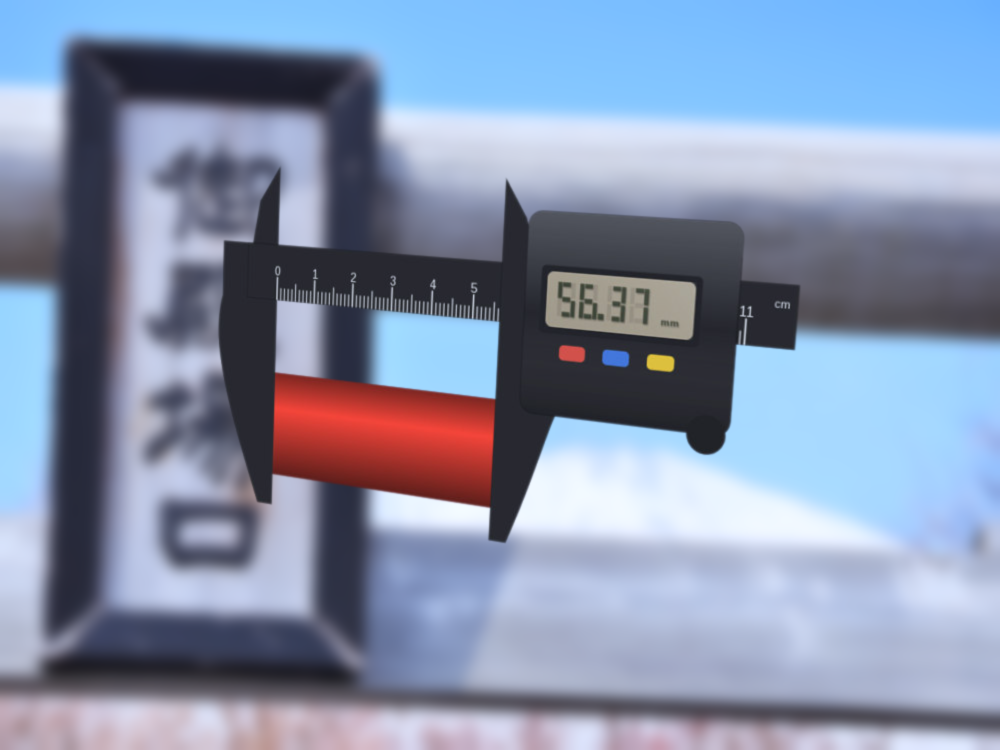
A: 56.37 mm
